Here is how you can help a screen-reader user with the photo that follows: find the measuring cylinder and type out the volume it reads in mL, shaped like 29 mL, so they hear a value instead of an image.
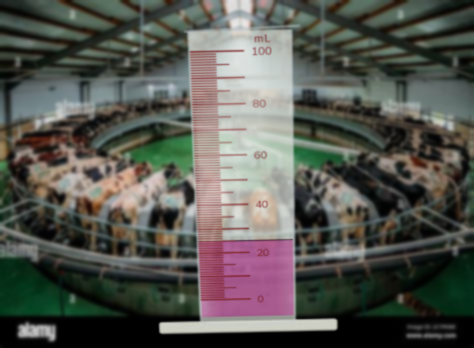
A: 25 mL
